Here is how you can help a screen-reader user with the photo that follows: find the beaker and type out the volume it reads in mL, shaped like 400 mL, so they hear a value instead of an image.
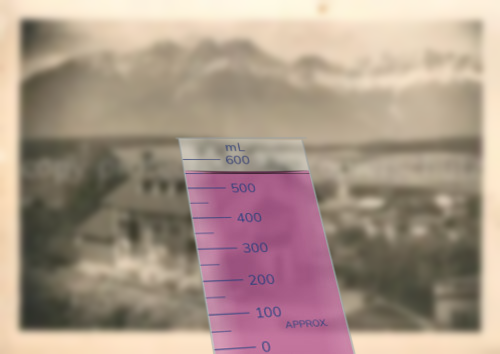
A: 550 mL
